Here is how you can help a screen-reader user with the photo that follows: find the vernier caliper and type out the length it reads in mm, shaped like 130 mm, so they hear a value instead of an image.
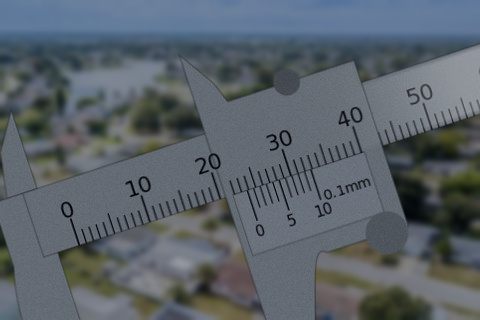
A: 23.8 mm
